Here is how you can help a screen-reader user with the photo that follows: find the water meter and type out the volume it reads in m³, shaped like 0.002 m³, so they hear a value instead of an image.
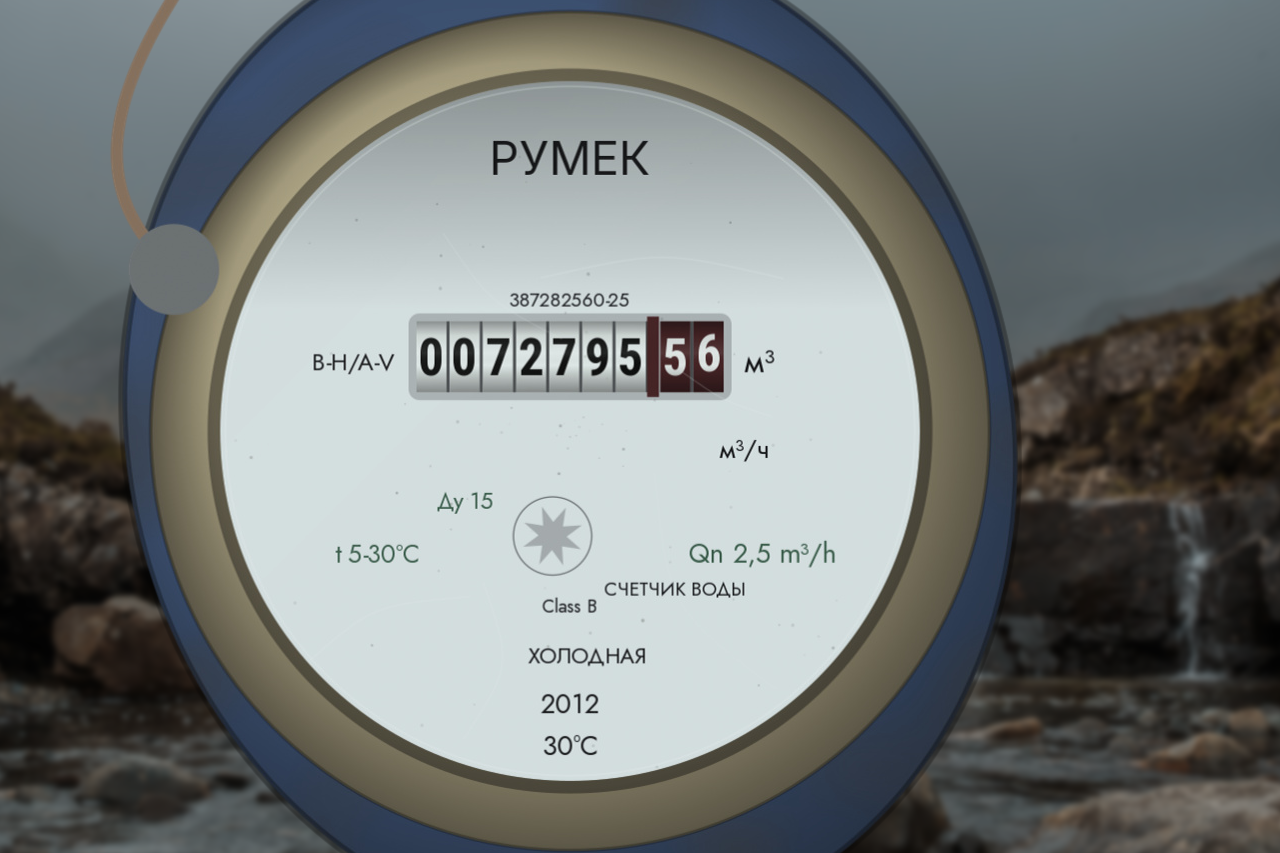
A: 72795.56 m³
